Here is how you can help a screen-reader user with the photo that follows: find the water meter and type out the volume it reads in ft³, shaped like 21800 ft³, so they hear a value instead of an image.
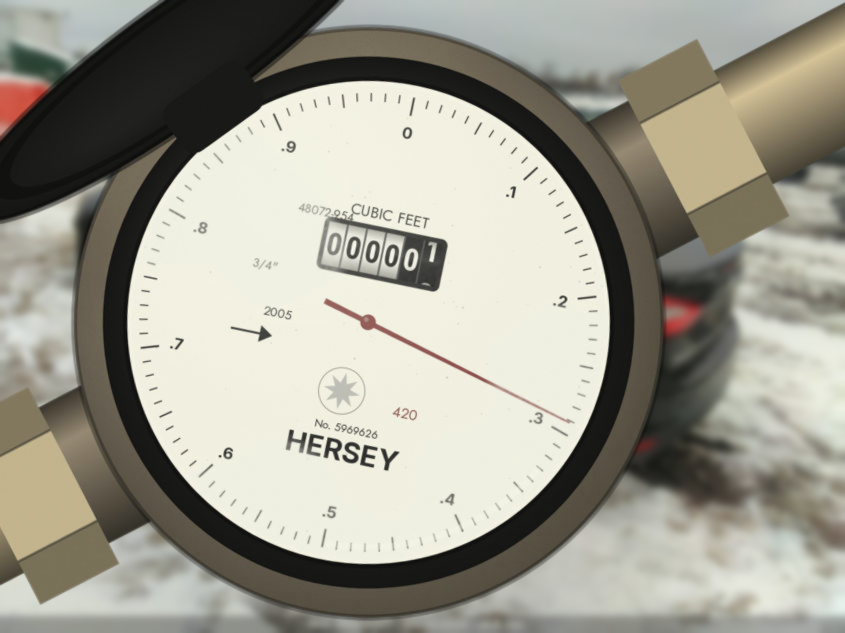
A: 1.29 ft³
